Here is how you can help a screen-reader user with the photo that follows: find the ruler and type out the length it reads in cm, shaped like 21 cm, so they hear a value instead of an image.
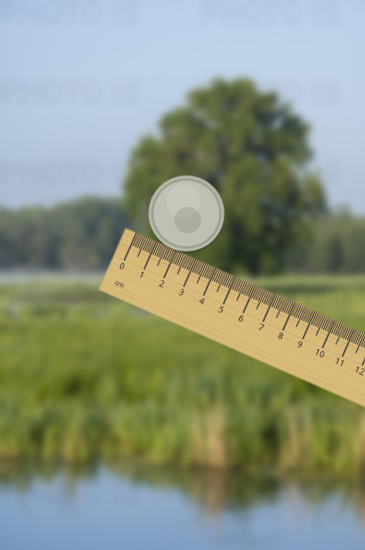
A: 3.5 cm
